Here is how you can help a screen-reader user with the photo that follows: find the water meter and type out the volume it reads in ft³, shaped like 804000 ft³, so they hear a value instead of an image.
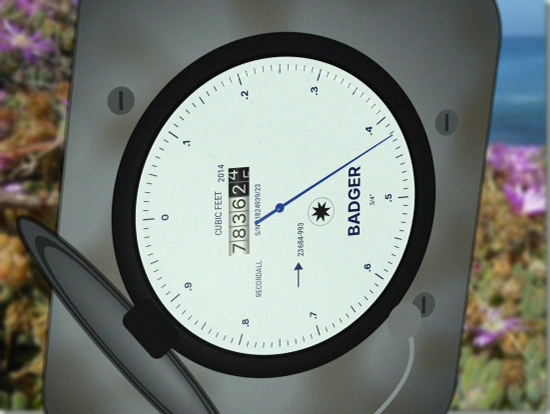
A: 783624.42 ft³
